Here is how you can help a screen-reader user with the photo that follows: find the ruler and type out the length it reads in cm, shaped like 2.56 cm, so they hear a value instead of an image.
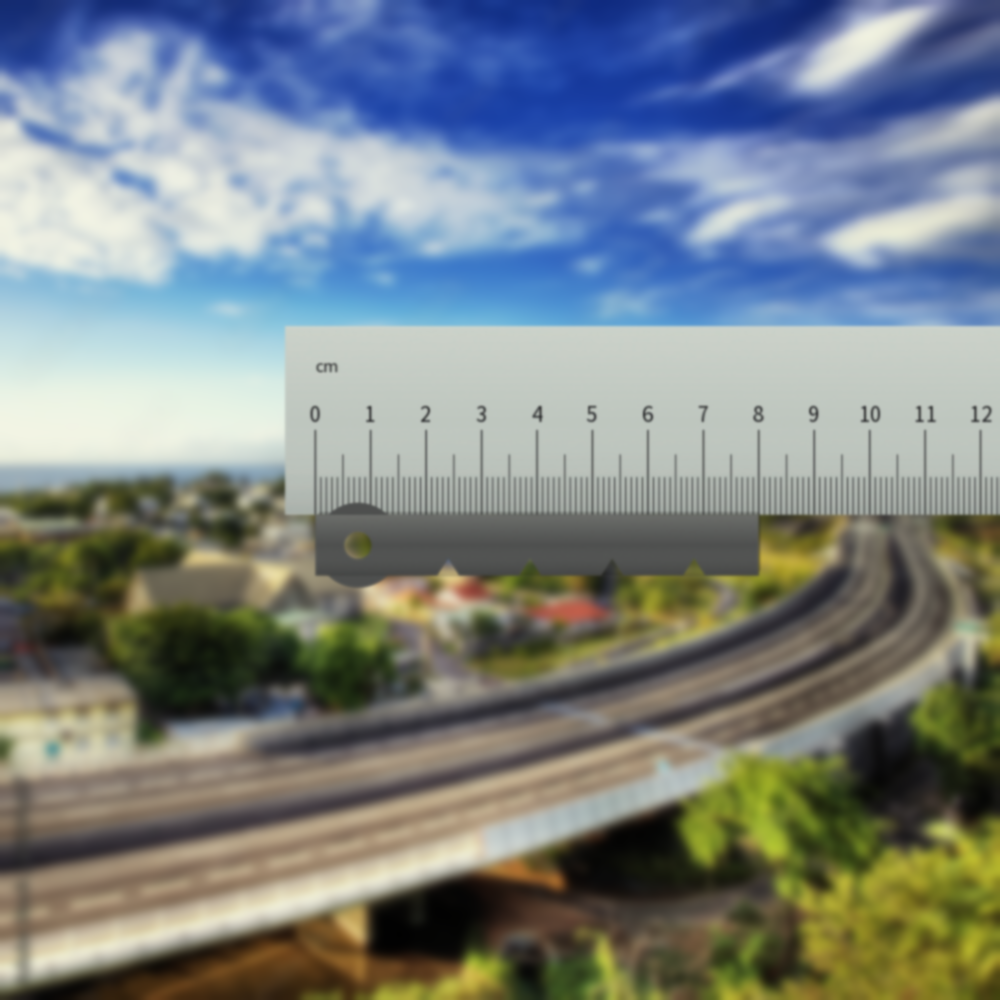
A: 8 cm
